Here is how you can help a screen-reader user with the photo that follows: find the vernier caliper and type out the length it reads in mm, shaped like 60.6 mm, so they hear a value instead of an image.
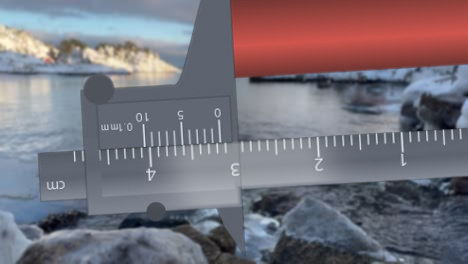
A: 31.6 mm
